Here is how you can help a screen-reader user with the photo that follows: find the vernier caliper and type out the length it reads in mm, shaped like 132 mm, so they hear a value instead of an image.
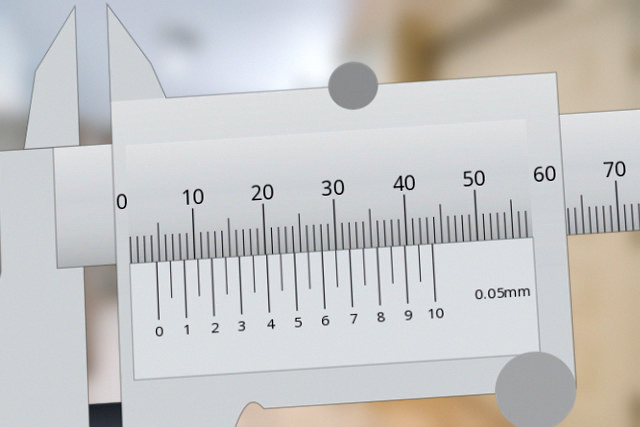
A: 4.6 mm
